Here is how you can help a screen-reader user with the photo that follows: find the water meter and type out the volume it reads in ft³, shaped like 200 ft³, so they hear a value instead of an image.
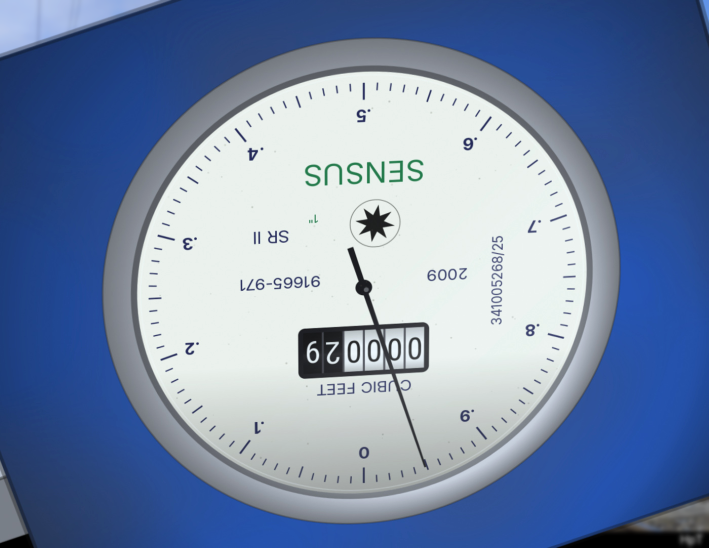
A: 28.95 ft³
